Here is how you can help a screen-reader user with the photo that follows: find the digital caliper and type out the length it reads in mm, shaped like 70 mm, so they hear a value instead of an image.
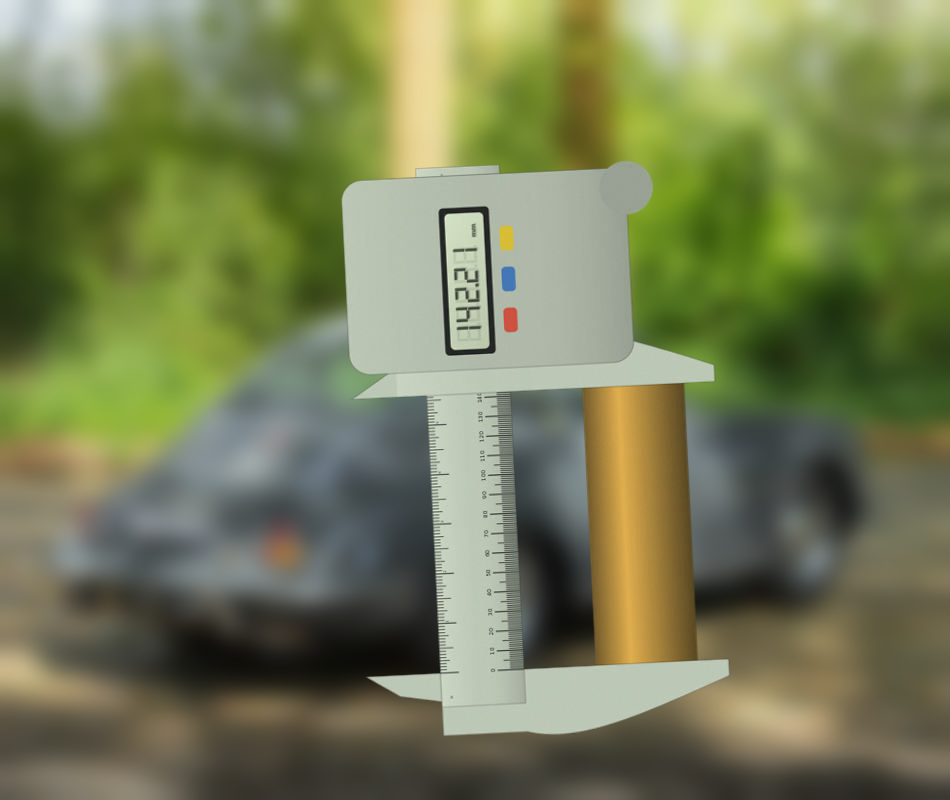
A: 142.21 mm
